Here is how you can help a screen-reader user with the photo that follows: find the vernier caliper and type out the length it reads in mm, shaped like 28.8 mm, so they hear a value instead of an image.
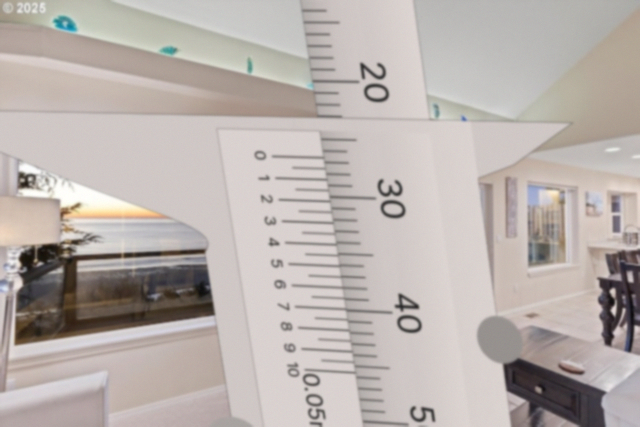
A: 26.6 mm
